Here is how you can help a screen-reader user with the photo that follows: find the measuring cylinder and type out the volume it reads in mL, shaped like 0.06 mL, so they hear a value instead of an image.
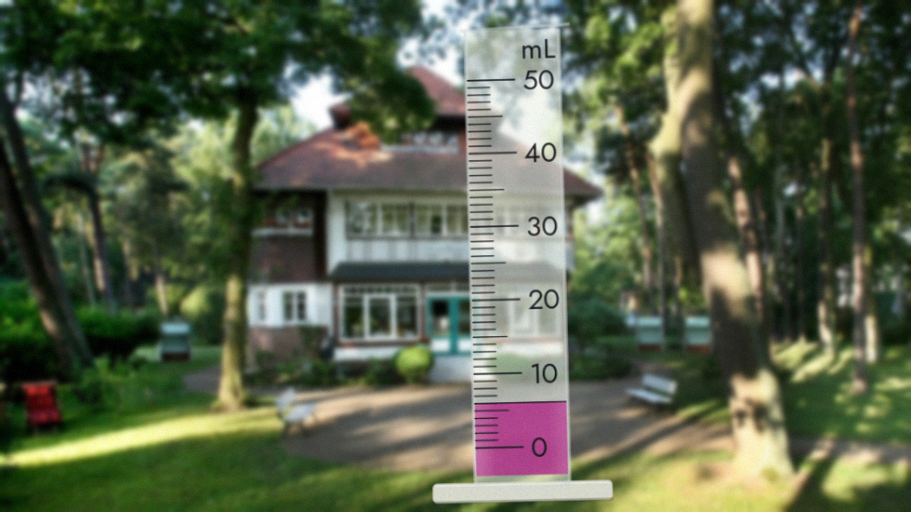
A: 6 mL
